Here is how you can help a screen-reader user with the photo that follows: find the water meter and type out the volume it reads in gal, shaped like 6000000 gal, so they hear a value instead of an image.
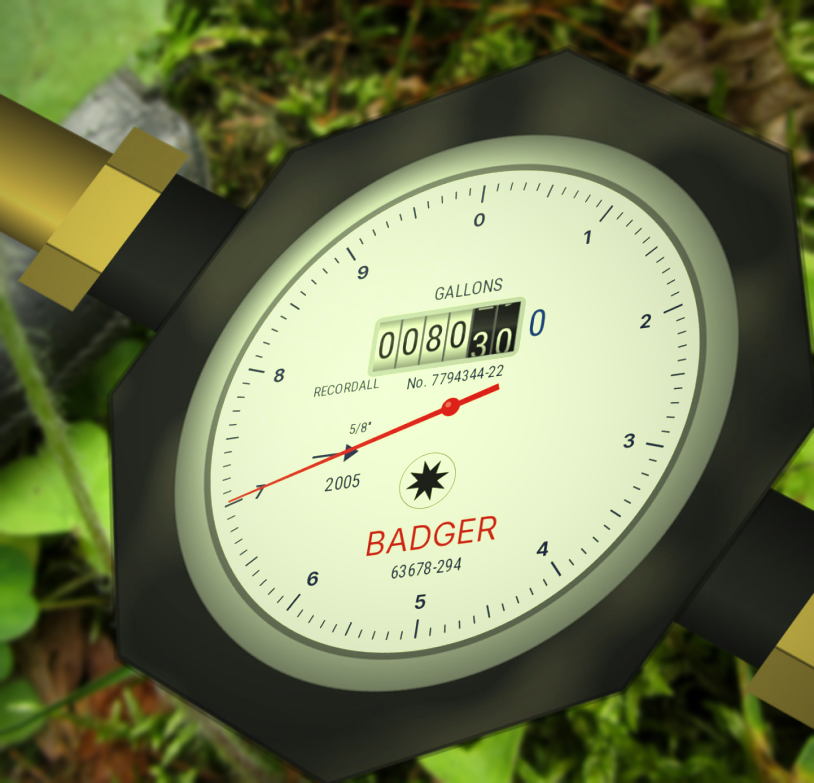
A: 80297.0 gal
